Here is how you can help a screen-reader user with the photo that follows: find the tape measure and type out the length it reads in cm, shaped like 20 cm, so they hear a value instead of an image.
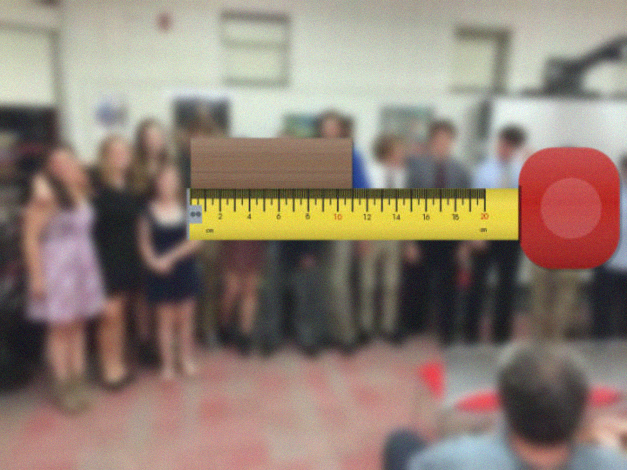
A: 11 cm
